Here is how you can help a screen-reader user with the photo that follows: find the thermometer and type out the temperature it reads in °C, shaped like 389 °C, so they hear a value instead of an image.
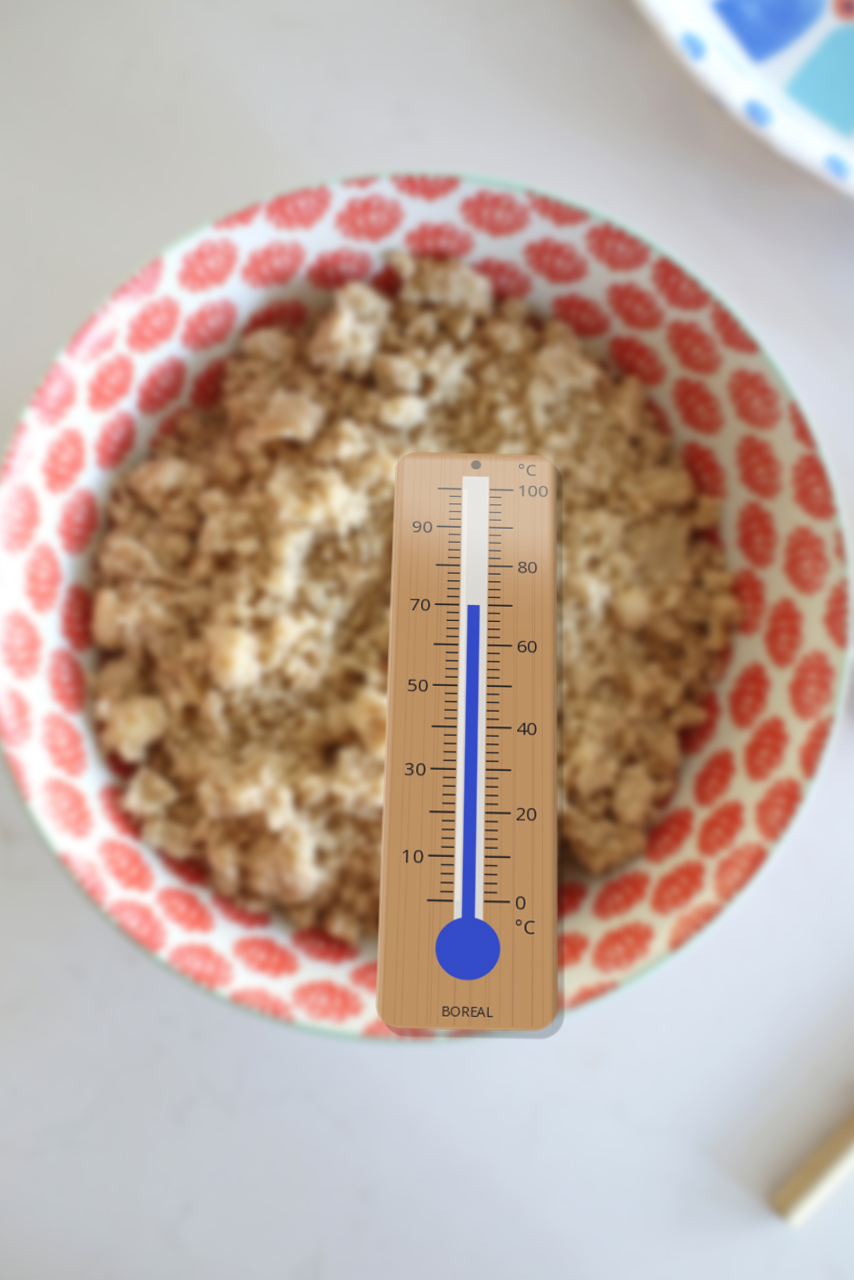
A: 70 °C
